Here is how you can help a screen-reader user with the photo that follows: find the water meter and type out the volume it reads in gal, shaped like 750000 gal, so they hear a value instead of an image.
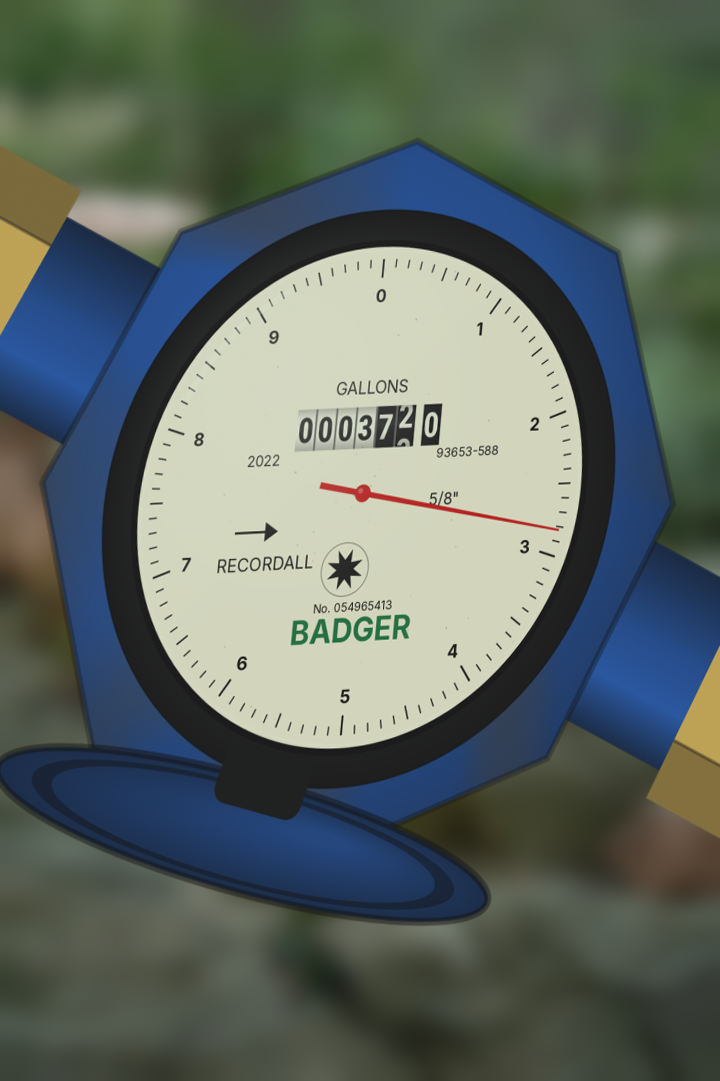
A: 3722.8 gal
